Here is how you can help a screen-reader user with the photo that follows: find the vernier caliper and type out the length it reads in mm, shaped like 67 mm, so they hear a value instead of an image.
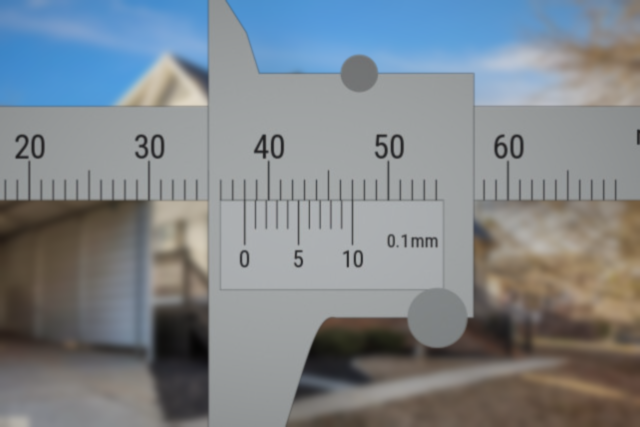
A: 38.0 mm
